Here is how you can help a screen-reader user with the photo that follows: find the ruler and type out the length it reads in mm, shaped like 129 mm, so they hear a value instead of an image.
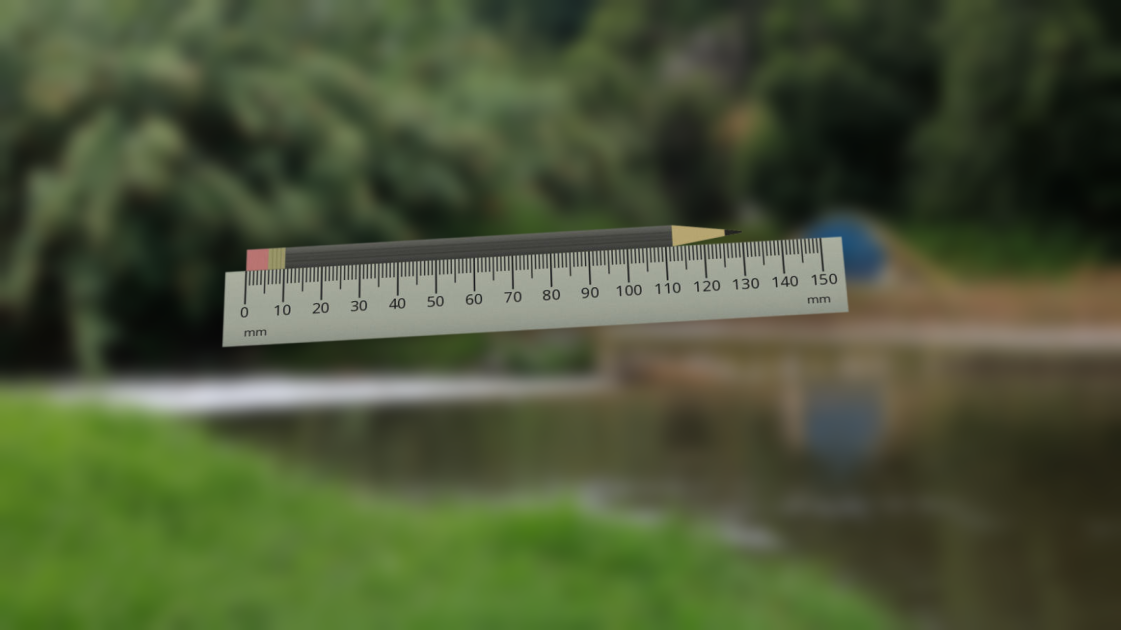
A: 130 mm
